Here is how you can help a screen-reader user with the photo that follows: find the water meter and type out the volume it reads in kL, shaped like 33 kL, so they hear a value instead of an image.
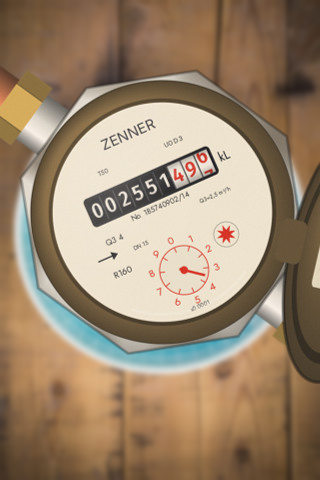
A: 2551.4963 kL
